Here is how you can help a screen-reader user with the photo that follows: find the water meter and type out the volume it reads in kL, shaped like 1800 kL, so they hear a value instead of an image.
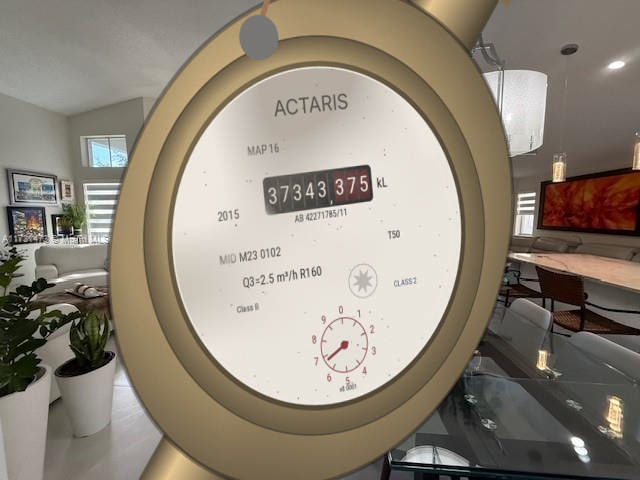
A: 37343.3756 kL
